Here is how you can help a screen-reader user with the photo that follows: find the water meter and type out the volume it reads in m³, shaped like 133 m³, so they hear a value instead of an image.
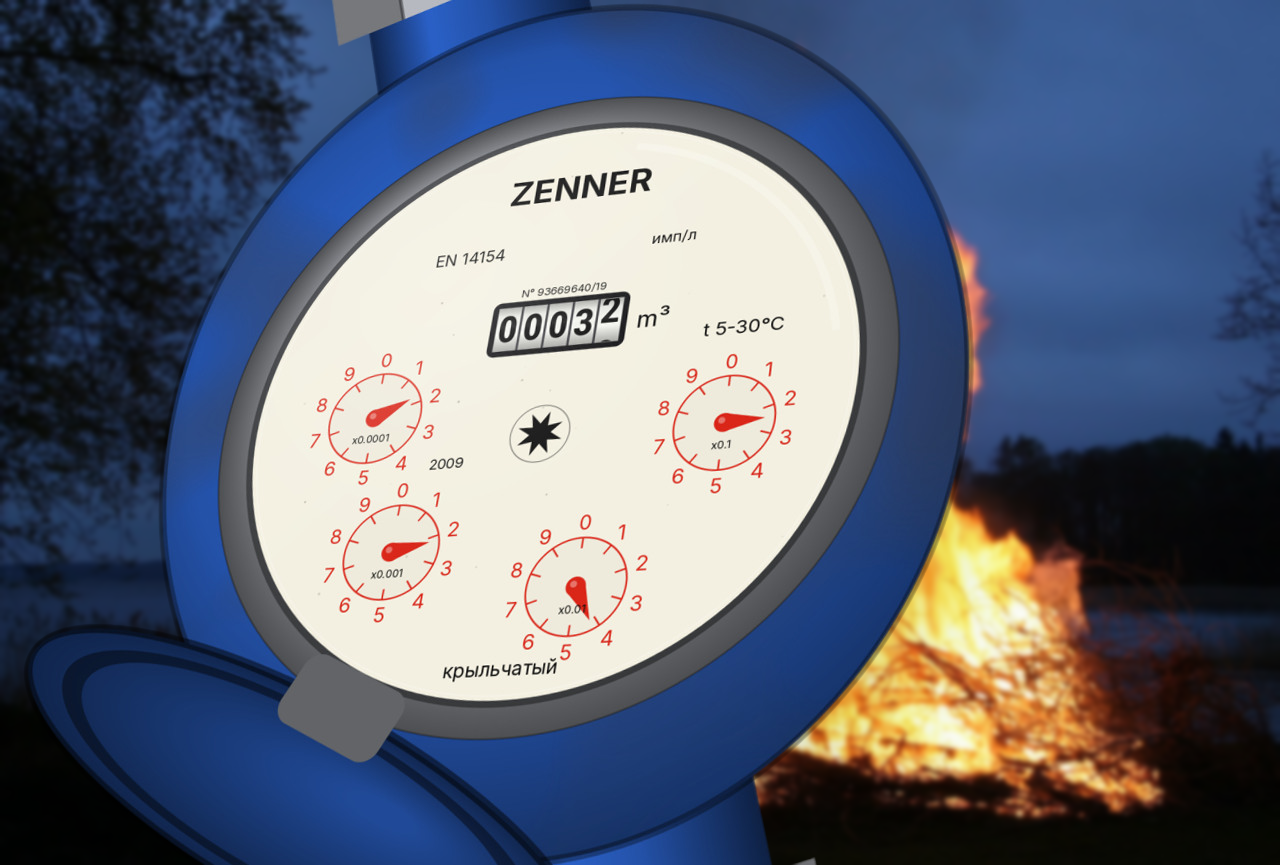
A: 32.2421 m³
